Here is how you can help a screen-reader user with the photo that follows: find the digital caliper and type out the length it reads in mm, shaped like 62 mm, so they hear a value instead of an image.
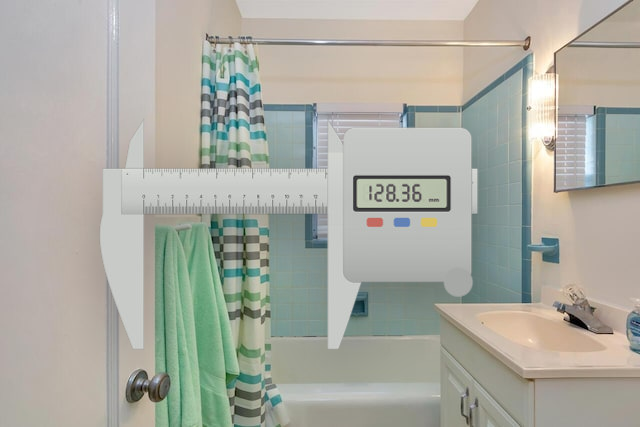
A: 128.36 mm
